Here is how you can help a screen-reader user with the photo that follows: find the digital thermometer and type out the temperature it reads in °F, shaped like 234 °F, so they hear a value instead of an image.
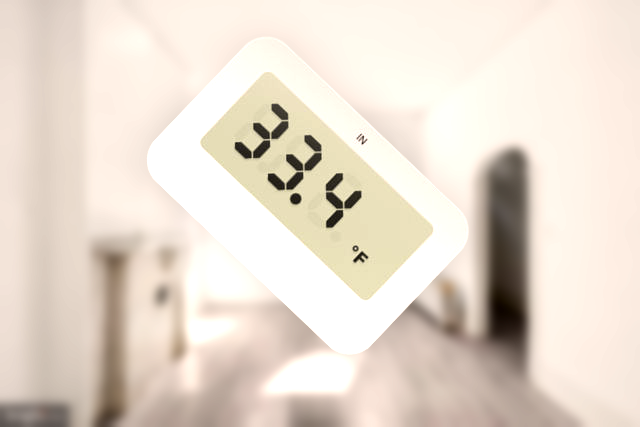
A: 33.4 °F
